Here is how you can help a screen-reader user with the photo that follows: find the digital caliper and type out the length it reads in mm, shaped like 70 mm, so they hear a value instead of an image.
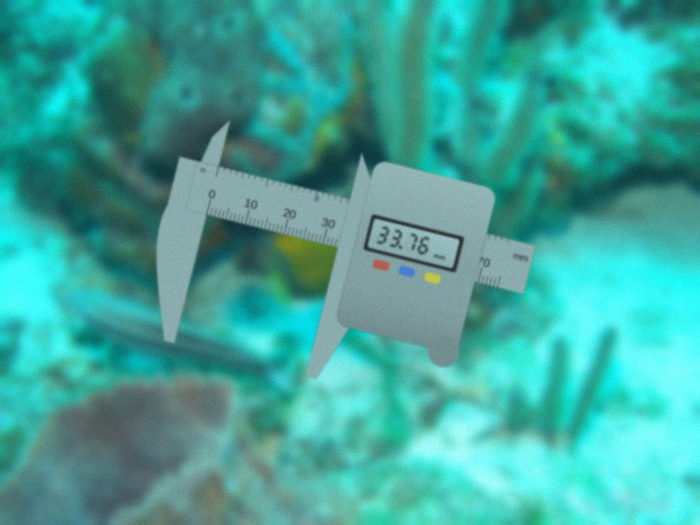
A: 33.76 mm
